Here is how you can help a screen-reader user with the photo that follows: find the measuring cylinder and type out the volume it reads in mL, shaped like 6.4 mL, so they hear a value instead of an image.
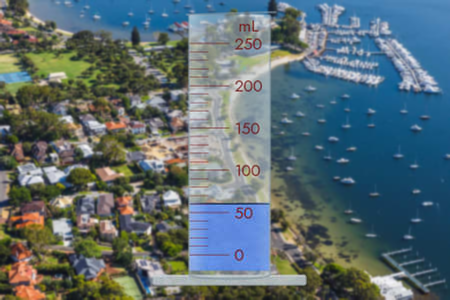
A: 60 mL
